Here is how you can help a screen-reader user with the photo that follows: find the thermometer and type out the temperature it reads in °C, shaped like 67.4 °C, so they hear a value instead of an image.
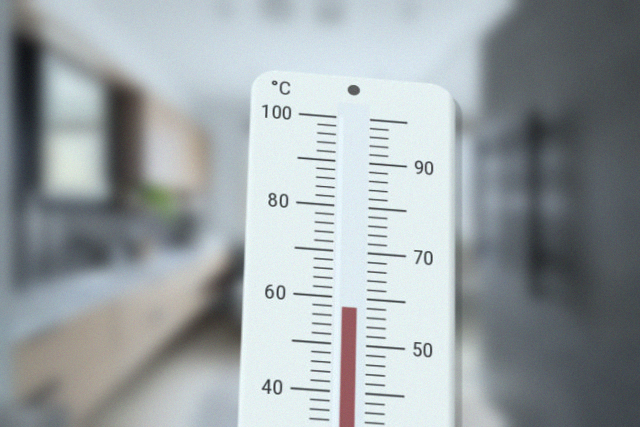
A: 58 °C
